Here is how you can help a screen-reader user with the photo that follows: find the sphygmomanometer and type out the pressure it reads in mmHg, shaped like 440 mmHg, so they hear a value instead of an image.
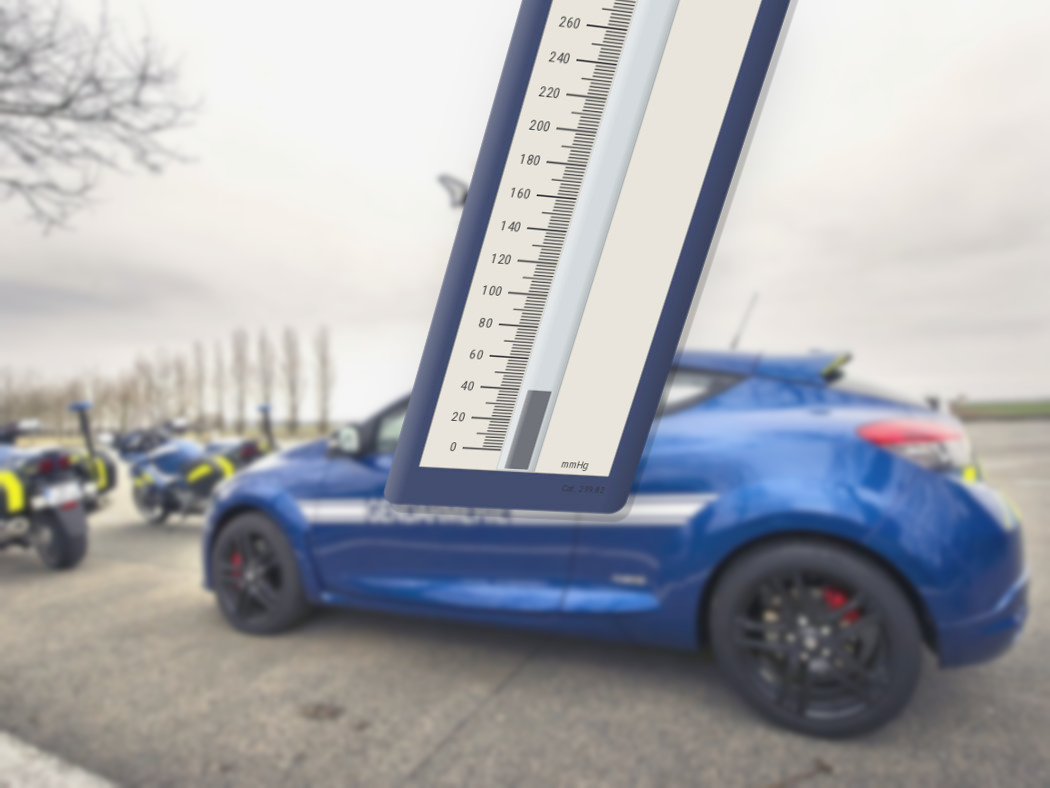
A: 40 mmHg
